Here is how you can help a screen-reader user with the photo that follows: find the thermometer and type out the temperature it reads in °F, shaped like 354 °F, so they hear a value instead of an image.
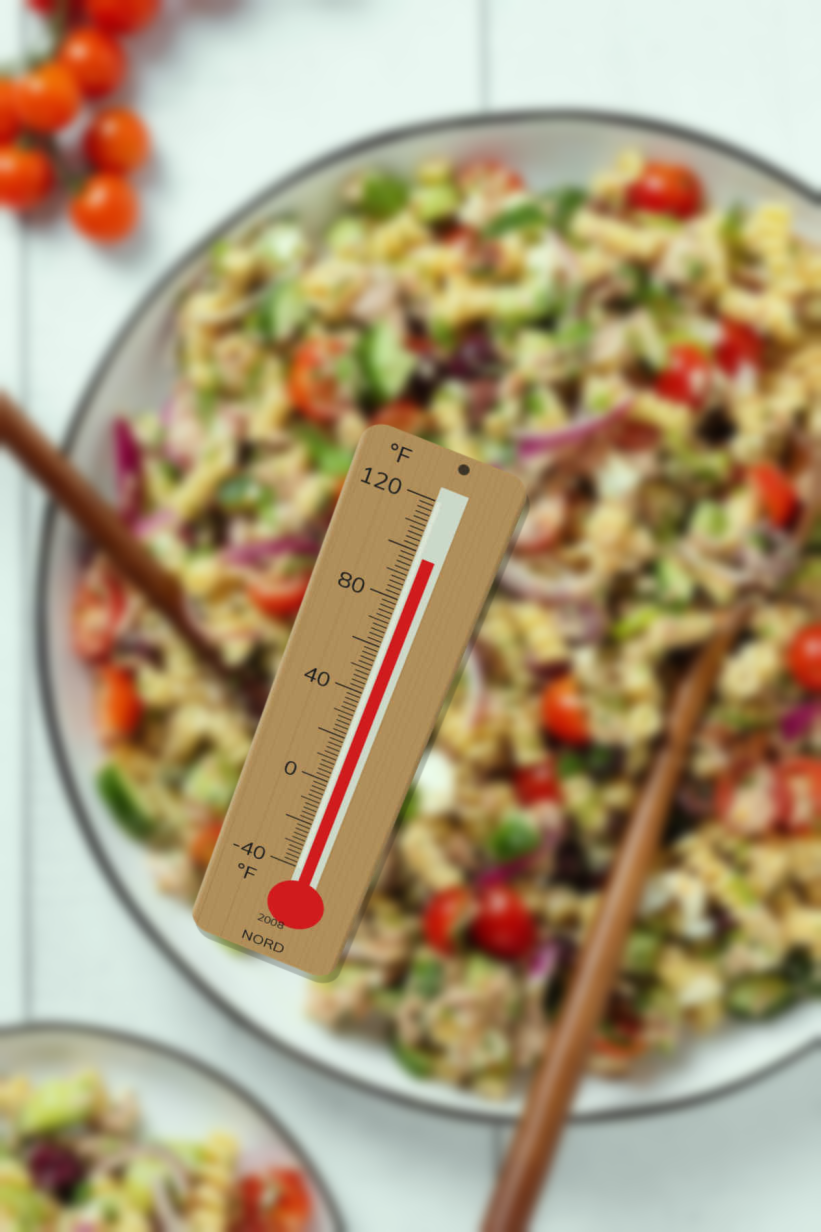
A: 98 °F
